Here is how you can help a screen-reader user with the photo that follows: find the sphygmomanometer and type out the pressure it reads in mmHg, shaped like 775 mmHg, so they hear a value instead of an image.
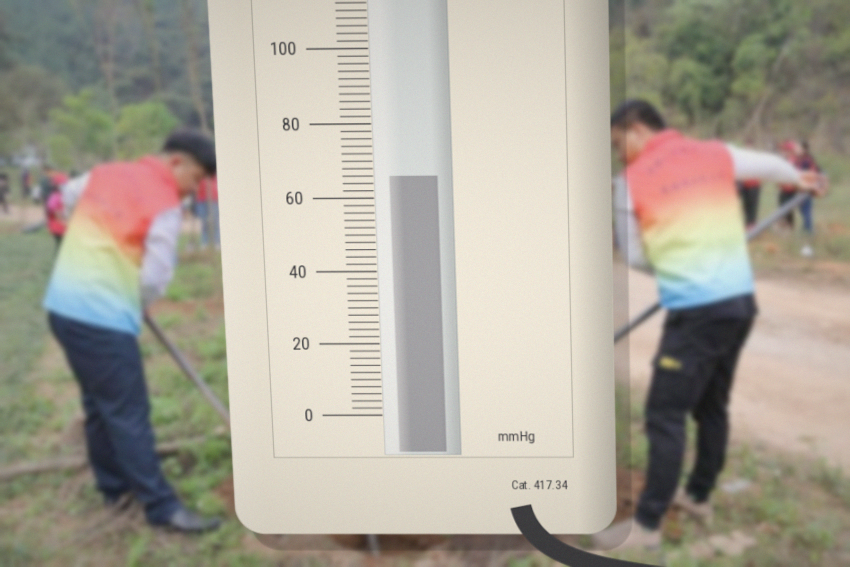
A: 66 mmHg
